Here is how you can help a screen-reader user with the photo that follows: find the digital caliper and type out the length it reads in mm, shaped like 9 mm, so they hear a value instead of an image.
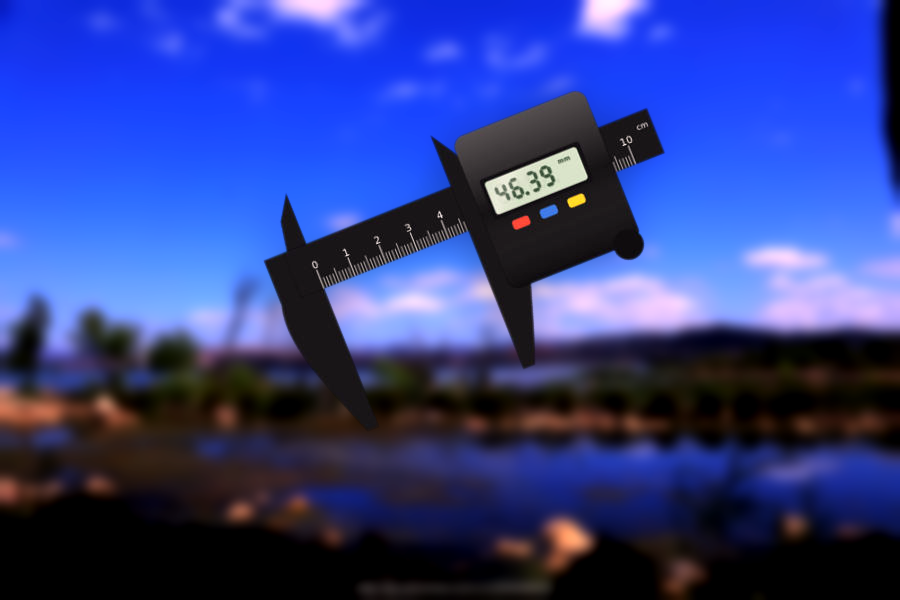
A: 46.39 mm
